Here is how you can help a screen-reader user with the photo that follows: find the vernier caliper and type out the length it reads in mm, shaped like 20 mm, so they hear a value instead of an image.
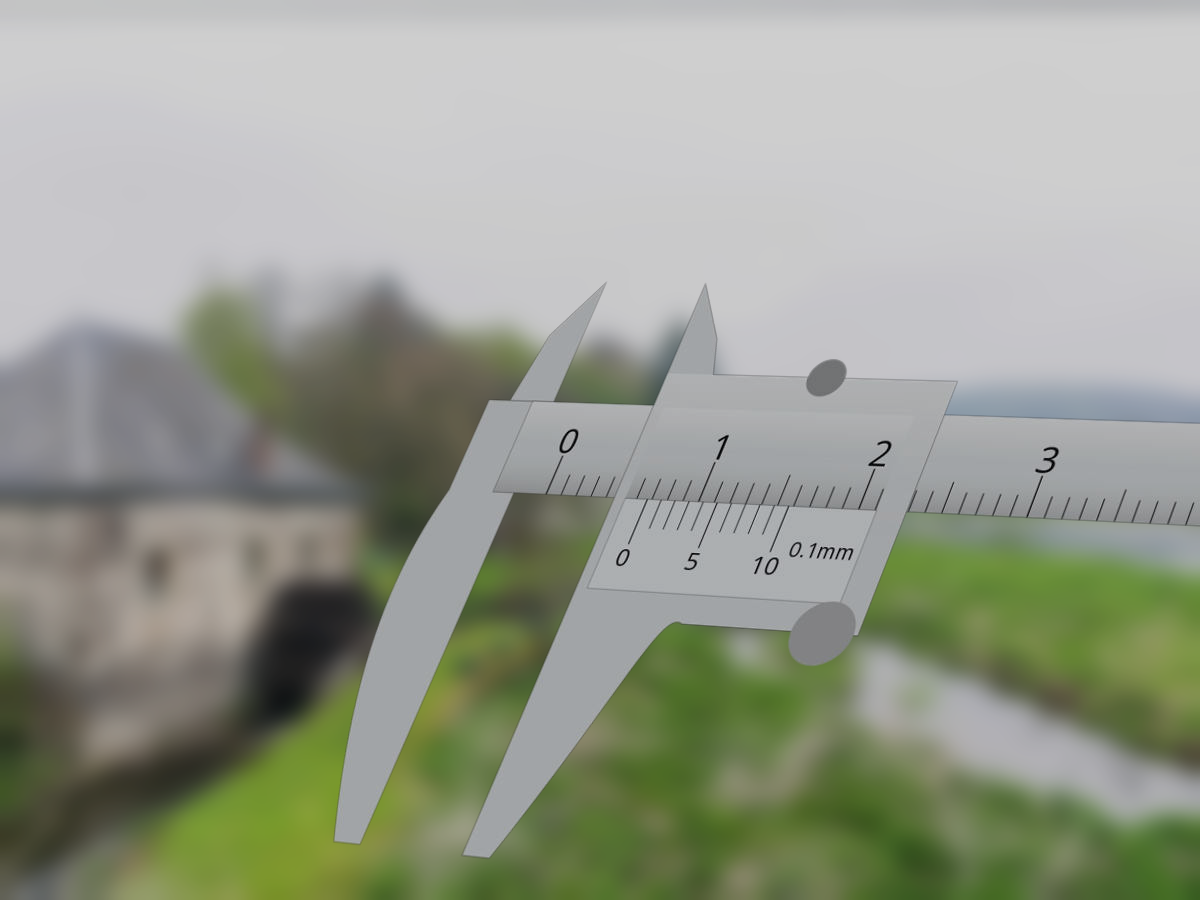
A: 6.7 mm
